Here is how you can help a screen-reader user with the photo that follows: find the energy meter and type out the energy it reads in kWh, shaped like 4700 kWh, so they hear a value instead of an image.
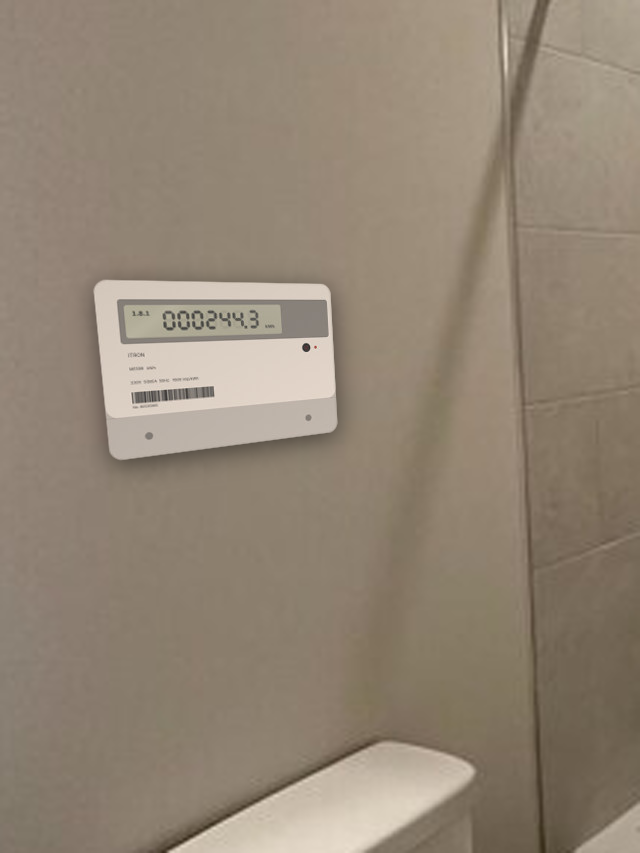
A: 244.3 kWh
